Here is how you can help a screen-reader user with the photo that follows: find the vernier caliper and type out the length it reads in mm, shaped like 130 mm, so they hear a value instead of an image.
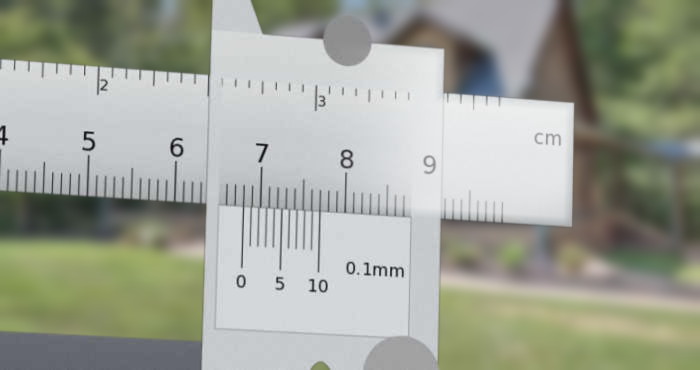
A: 68.0 mm
